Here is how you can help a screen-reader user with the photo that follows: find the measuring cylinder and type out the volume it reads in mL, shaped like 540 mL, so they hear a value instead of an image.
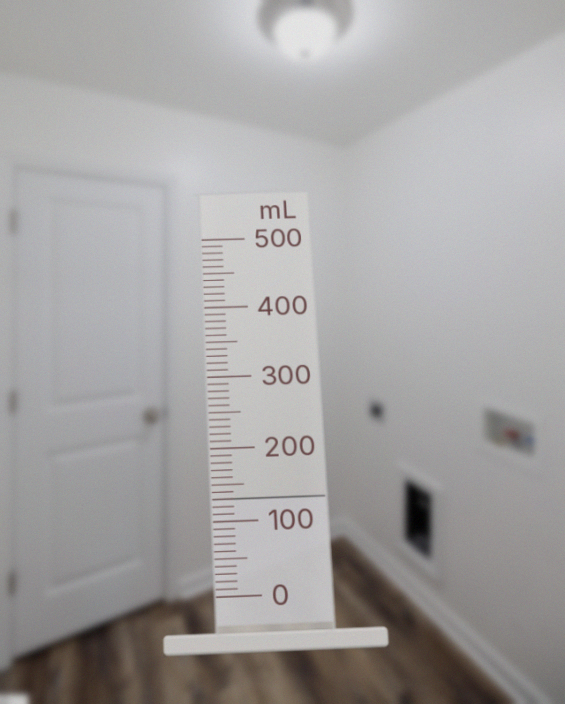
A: 130 mL
